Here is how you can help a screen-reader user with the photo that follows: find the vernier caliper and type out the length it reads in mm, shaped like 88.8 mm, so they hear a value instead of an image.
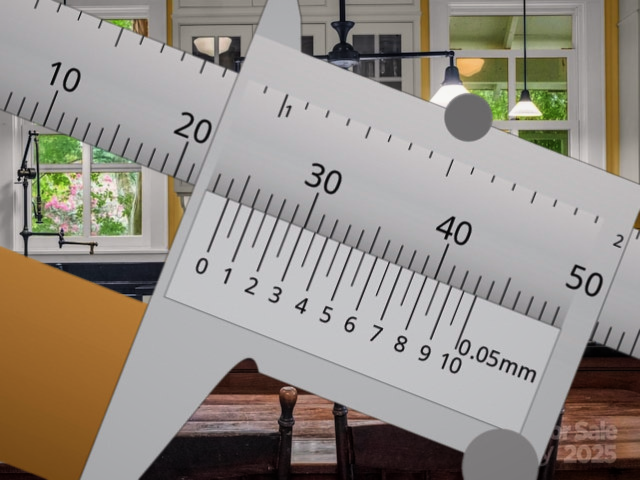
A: 24.2 mm
